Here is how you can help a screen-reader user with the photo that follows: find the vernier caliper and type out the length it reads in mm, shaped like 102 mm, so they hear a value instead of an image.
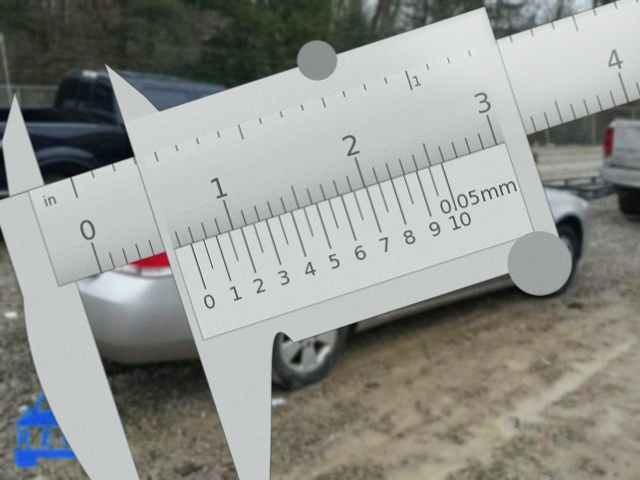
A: 6.8 mm
